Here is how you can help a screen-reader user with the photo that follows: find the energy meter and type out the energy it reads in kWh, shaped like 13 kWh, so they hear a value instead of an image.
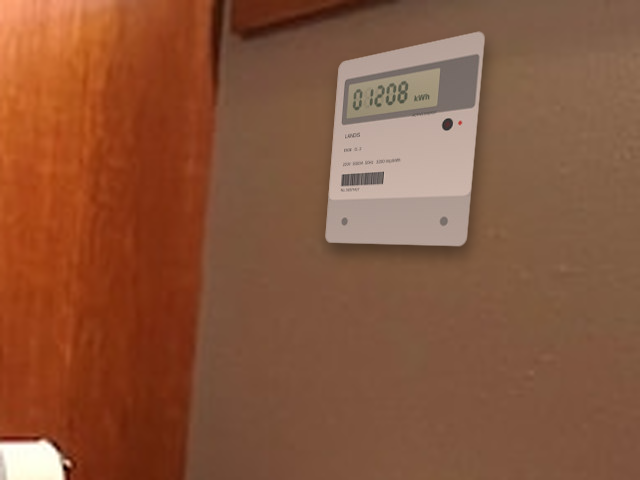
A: 1208 kWh
